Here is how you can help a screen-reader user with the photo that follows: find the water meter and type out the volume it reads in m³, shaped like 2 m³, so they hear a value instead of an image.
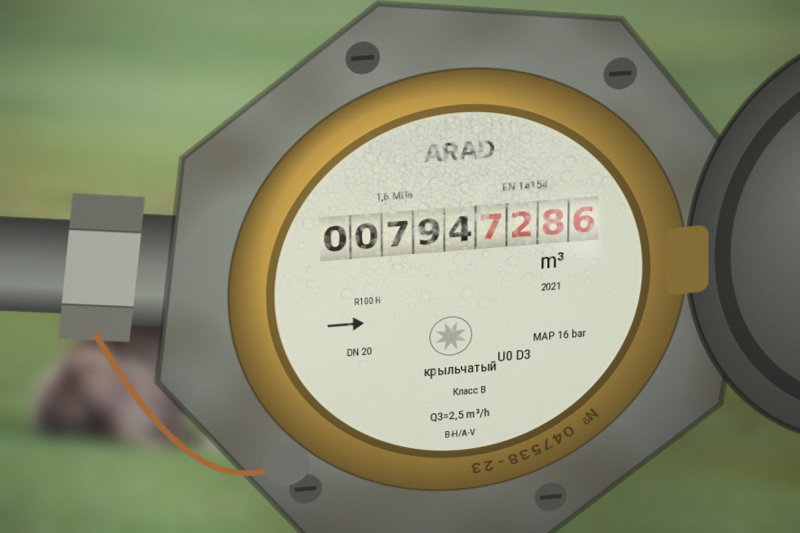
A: 794.7286 m³
